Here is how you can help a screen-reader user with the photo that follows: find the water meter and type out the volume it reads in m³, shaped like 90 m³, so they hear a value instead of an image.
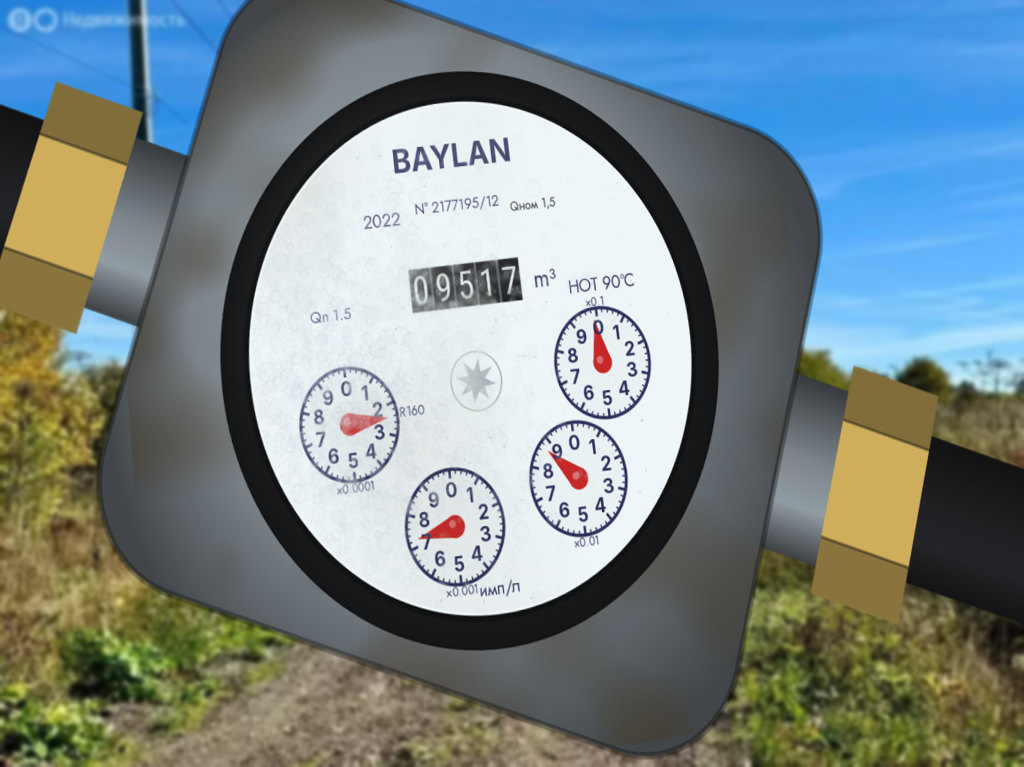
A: 9516.9872 m³
